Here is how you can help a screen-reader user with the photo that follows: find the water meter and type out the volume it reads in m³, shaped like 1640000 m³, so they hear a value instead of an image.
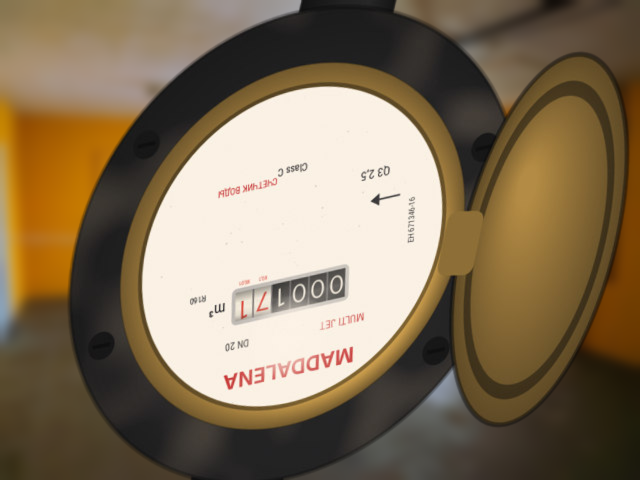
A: 1.71 m³
